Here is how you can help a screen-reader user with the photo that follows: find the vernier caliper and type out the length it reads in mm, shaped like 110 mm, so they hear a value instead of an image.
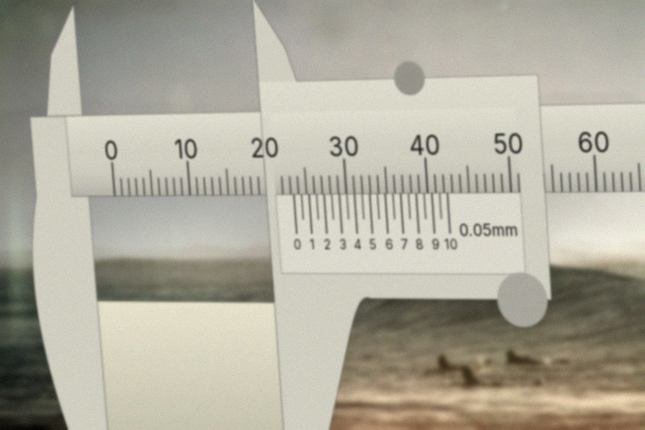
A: 23.4 mm
